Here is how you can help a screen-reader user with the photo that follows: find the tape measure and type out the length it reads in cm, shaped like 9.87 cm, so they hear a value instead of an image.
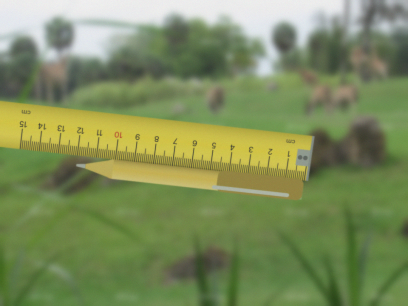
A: 12 cm
